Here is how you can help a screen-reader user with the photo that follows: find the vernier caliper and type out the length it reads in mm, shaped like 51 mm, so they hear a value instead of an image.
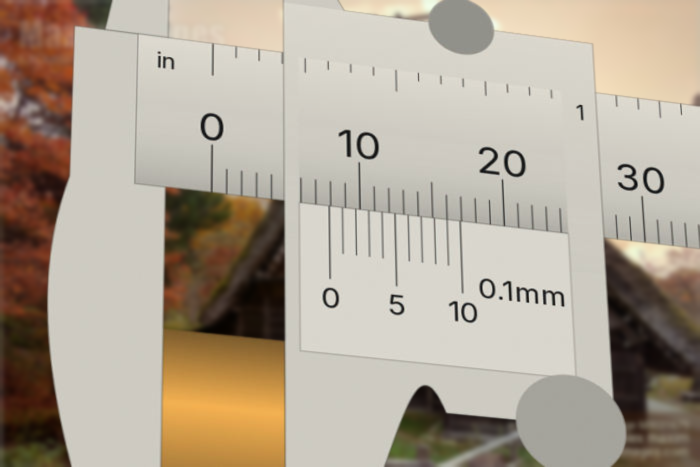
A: 7.9 mm
